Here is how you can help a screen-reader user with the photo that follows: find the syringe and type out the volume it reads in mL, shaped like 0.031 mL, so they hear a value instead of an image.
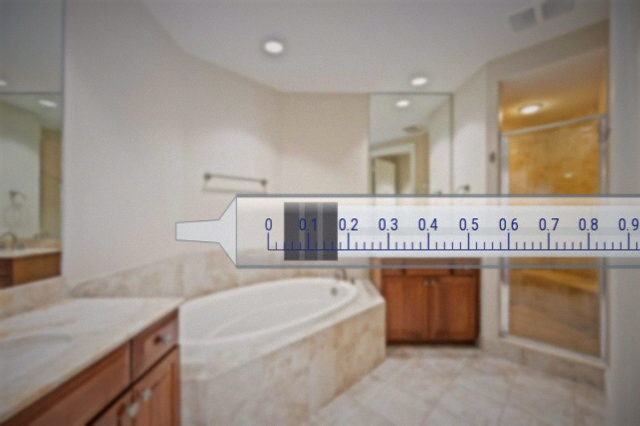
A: 0.04 mL
